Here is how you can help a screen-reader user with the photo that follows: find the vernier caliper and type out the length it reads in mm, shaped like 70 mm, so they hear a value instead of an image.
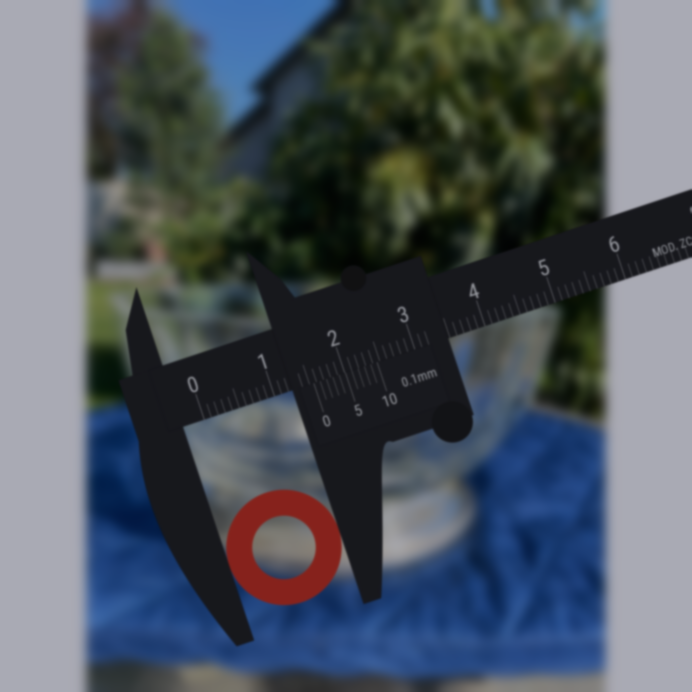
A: 15.6 mm
